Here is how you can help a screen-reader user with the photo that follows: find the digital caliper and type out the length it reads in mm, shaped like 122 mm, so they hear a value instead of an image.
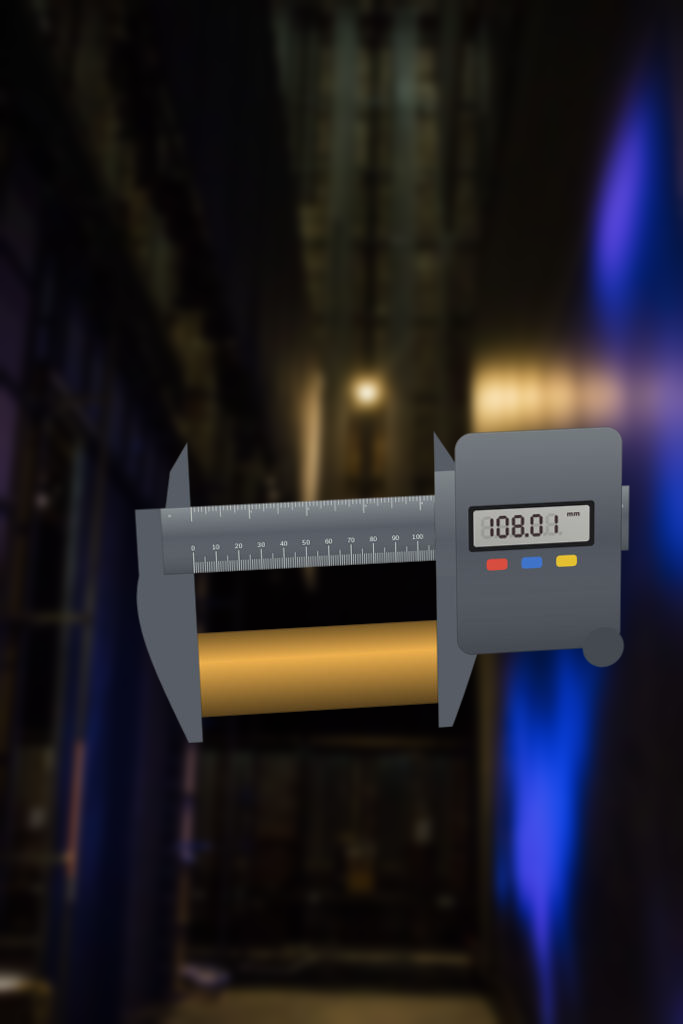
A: 108.01 mm
